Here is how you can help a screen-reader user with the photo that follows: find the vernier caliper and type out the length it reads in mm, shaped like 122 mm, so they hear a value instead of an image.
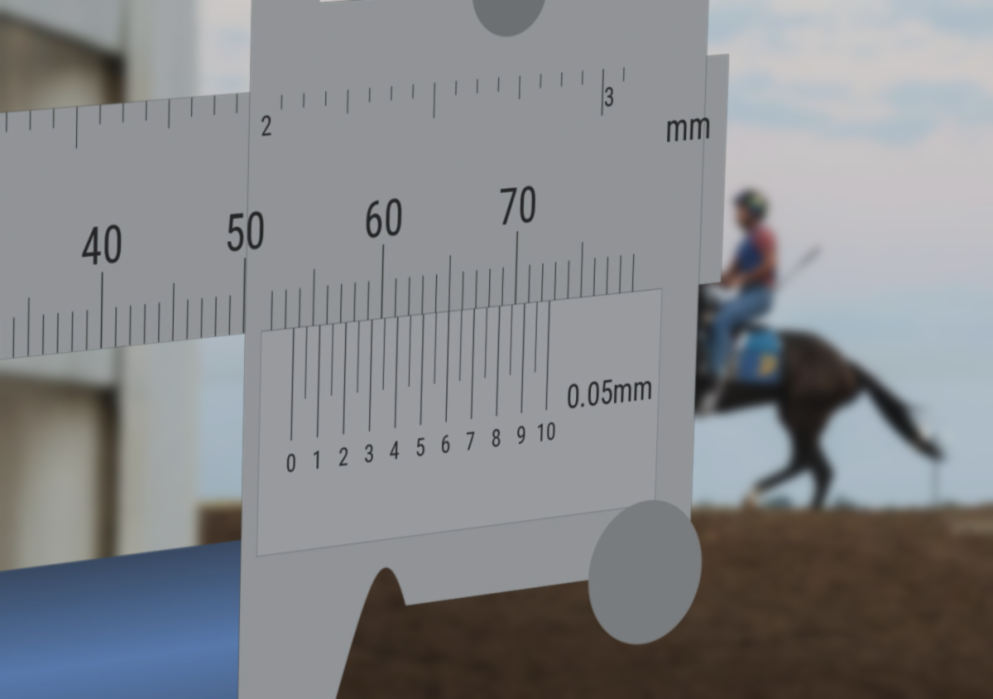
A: 53.6 mm
